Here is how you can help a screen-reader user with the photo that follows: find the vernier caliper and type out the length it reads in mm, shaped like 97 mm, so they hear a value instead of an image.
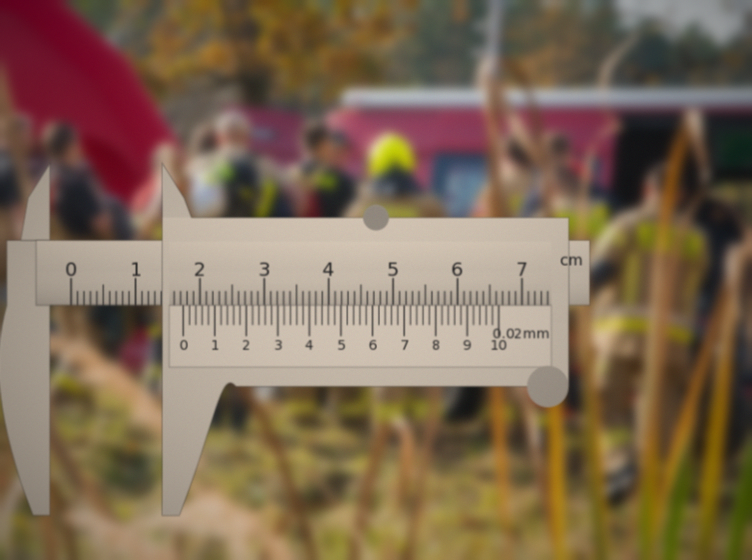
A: 17.4 mm
